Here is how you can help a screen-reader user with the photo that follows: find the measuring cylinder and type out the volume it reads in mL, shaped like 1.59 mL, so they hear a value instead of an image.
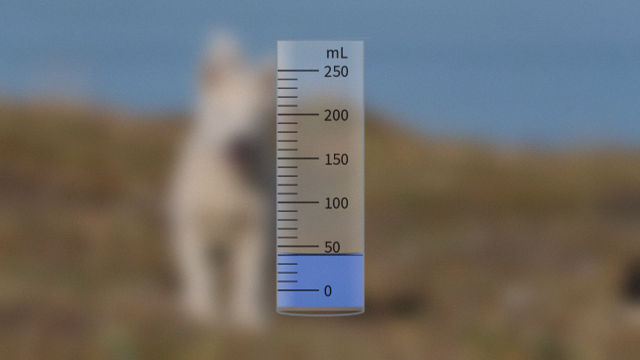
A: 40 mL
